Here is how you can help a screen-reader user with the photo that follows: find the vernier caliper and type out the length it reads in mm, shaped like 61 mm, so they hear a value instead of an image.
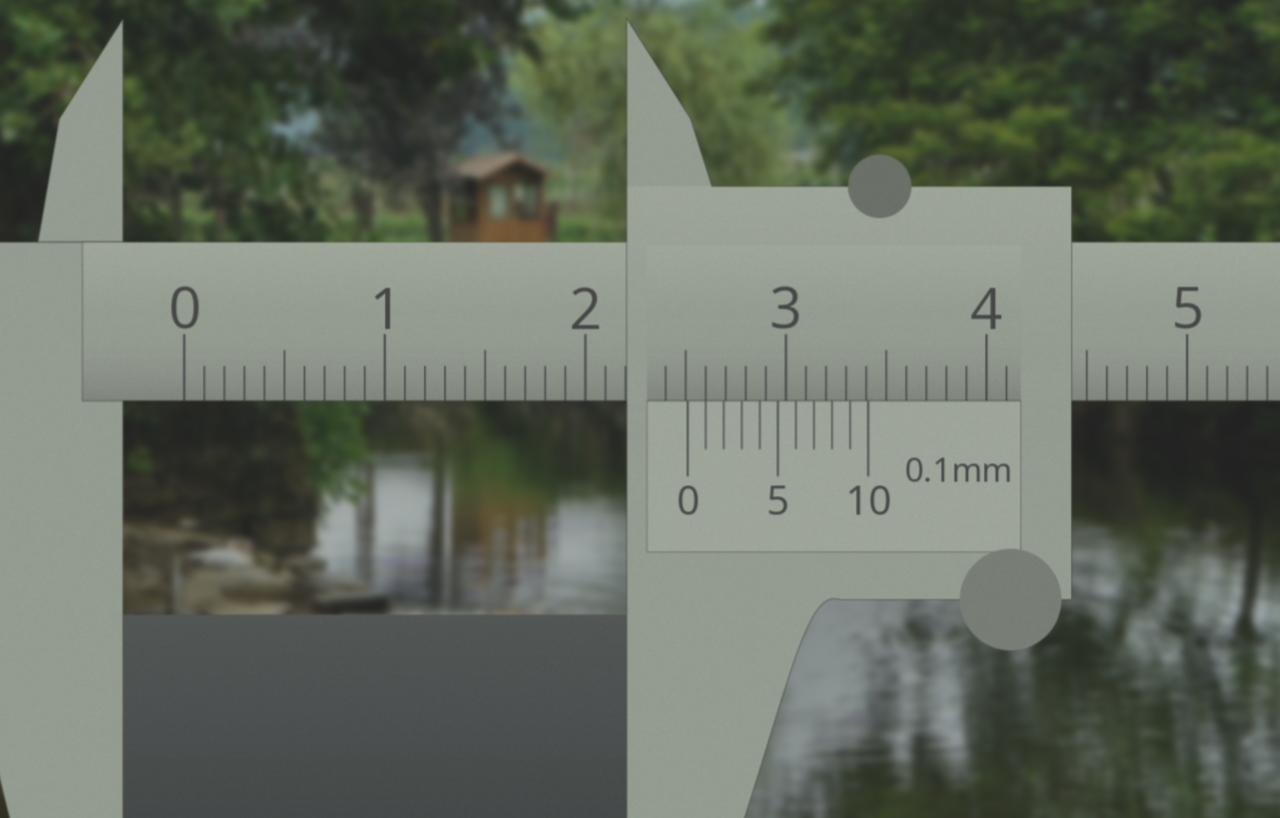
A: 25.1 mm
